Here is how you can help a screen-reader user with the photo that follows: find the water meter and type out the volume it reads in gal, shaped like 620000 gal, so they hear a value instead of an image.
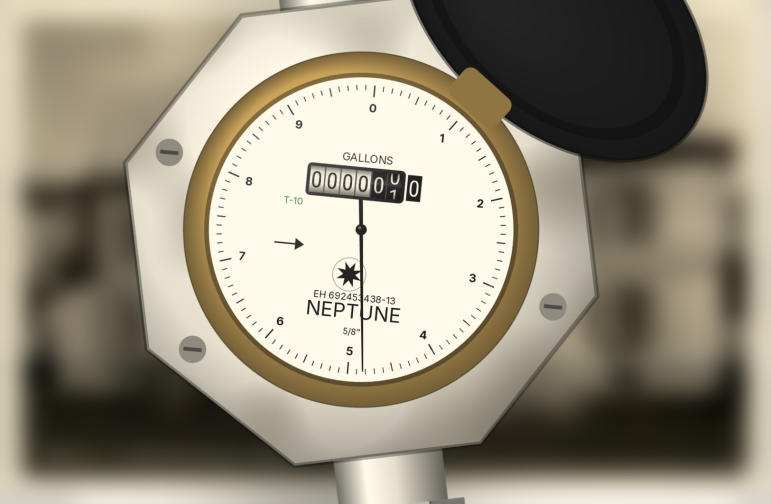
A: 4.8 gal
